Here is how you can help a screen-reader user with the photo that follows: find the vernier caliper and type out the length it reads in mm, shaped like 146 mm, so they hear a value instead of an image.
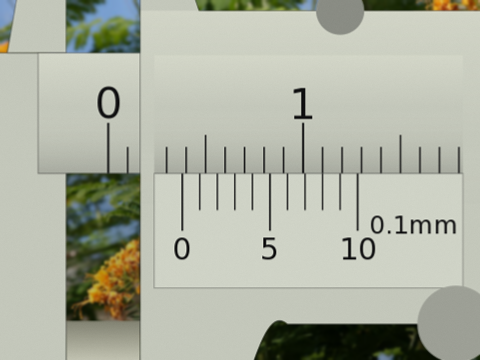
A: 3.8 mm
